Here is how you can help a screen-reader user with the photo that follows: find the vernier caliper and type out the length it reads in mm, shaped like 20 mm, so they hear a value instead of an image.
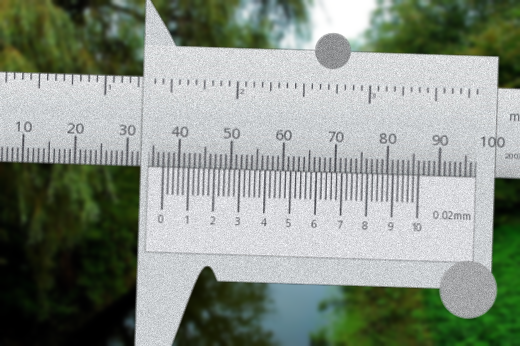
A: 37.0 mm
